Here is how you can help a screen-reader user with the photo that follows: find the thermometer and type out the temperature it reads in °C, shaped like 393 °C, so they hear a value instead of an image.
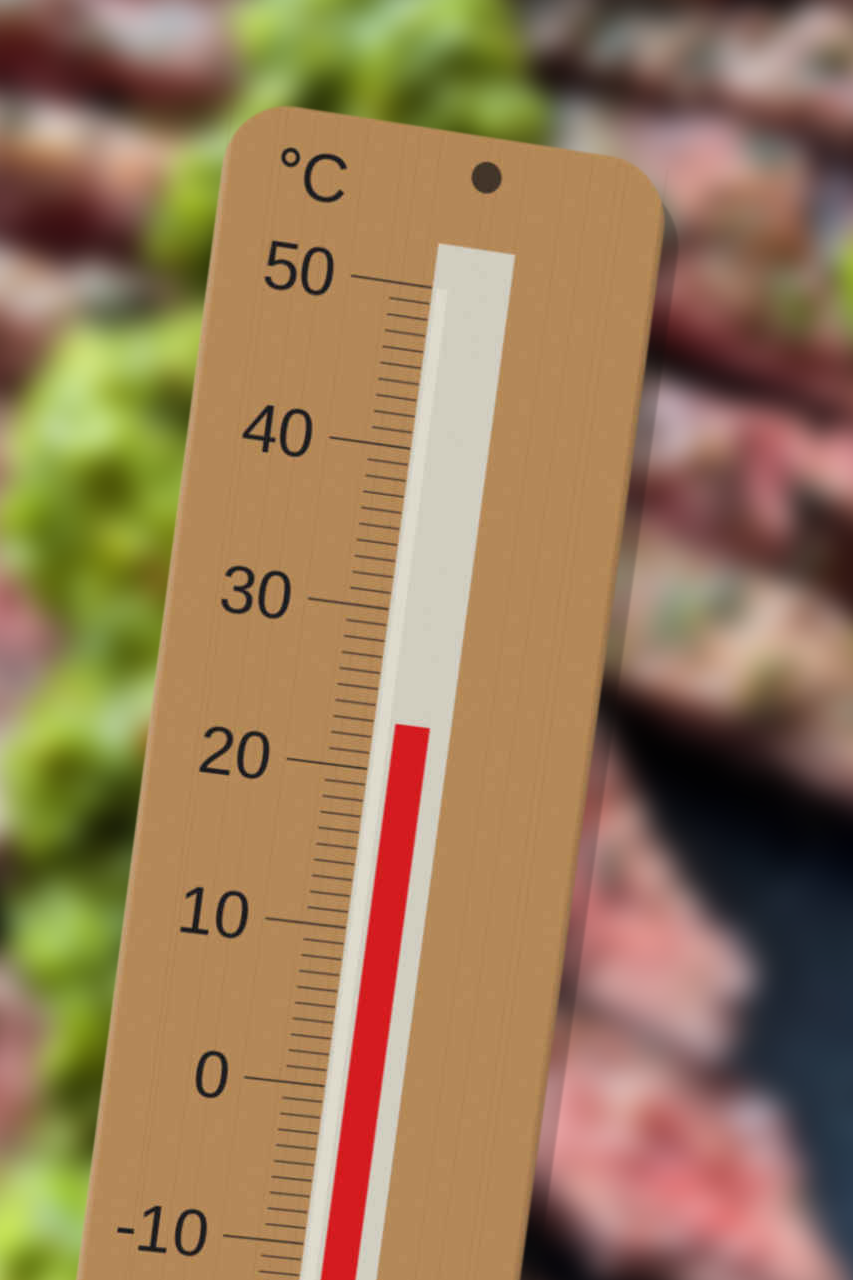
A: 23 °C
